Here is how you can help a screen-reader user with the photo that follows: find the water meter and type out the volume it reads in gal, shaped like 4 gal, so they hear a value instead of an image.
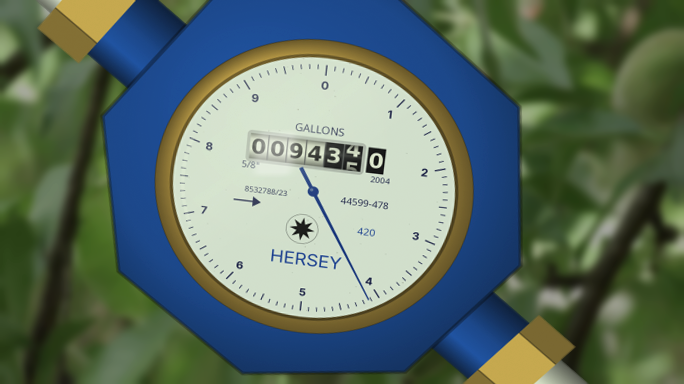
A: 94344.1 gal
